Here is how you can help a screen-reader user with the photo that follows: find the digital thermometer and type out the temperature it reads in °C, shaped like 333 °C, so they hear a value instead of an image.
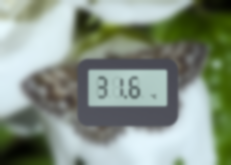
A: 31.6 °C
